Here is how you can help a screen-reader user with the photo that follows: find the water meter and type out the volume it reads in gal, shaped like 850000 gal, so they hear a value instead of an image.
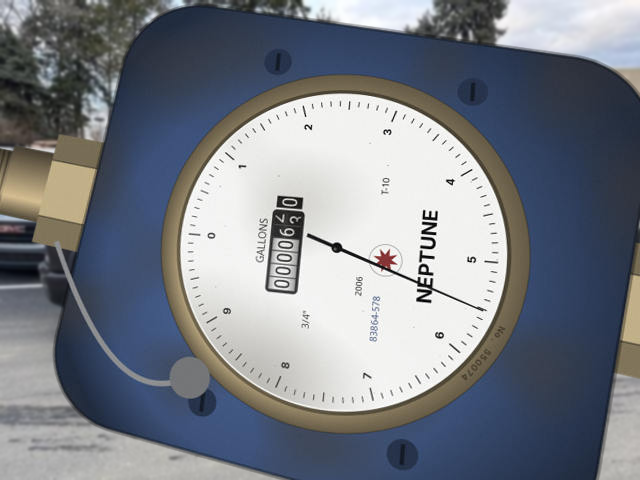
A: 625.5 gal
